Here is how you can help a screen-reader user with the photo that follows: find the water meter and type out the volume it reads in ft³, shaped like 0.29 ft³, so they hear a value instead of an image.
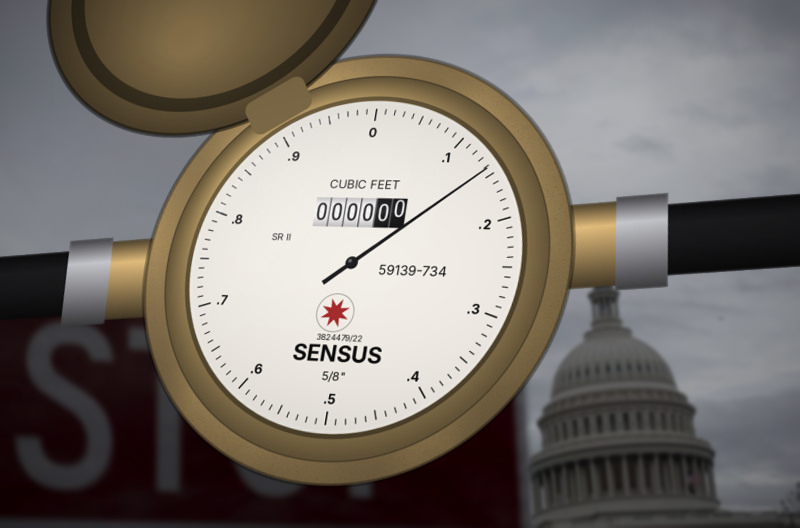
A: 0.14 ft³
